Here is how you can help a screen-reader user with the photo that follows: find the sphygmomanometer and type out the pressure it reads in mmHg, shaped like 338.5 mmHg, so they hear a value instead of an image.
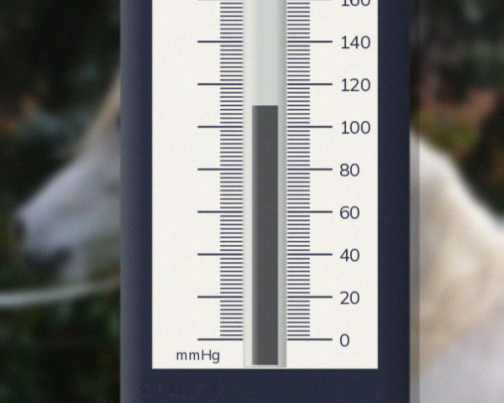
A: 110 mmHg
